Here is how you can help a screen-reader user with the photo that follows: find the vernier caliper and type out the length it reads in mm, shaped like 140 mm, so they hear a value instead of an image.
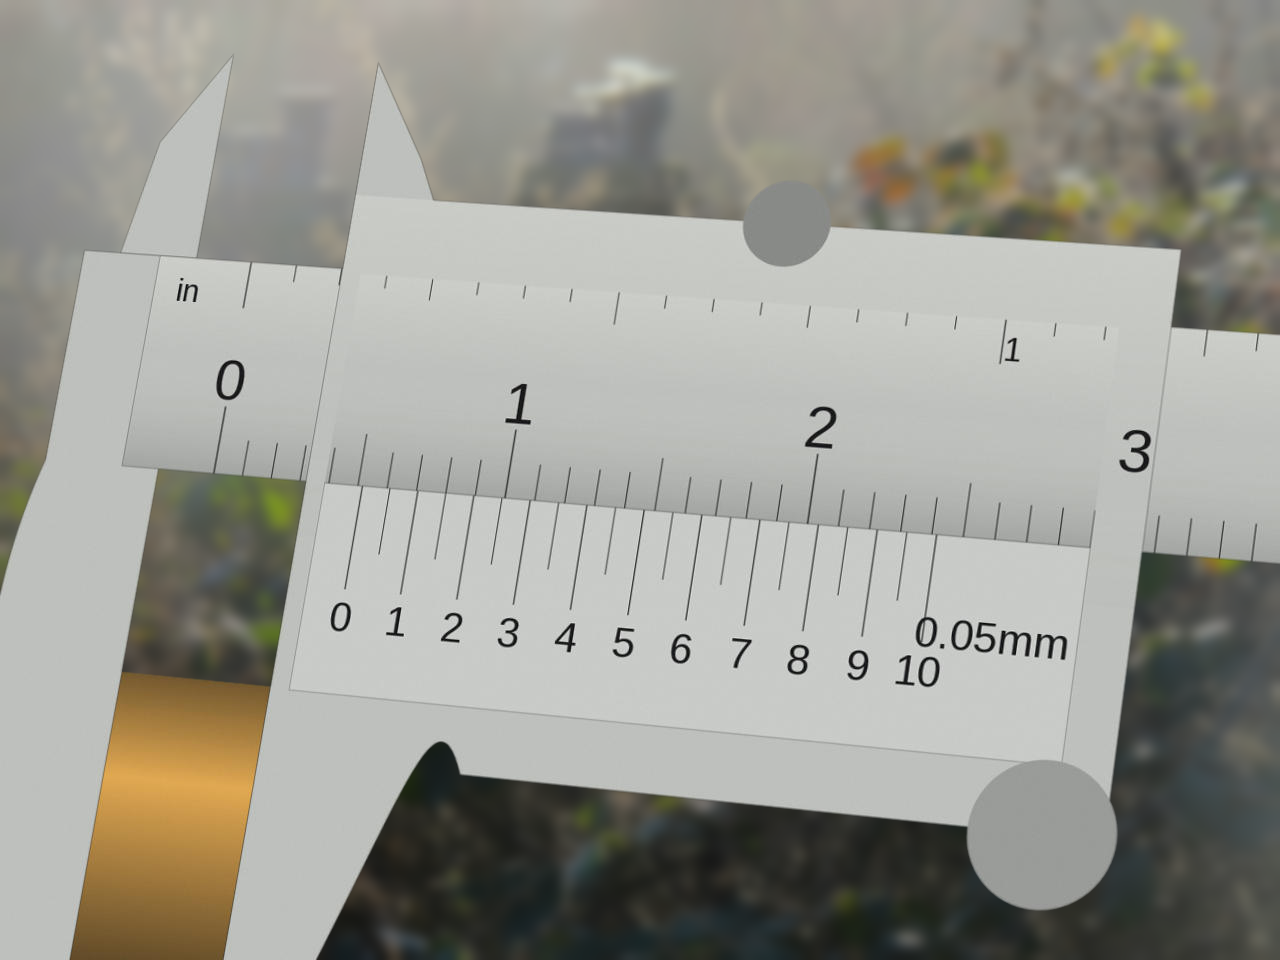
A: 5.15 mm
